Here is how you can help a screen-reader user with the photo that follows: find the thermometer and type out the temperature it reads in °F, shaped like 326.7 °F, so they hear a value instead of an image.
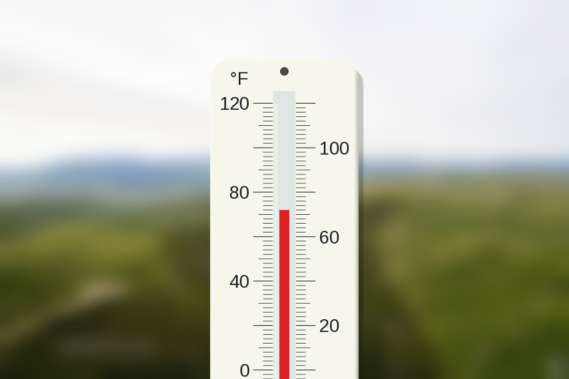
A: 72 °F
